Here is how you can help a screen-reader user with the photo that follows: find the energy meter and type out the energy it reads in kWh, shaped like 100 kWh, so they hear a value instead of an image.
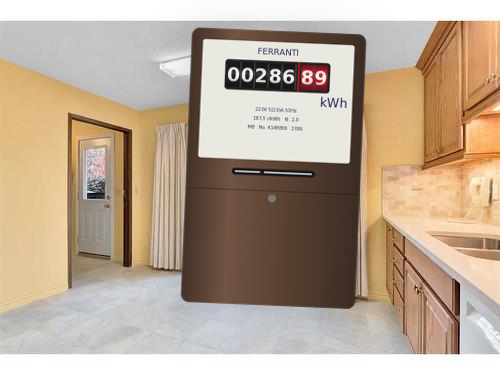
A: 286.89 kWh
